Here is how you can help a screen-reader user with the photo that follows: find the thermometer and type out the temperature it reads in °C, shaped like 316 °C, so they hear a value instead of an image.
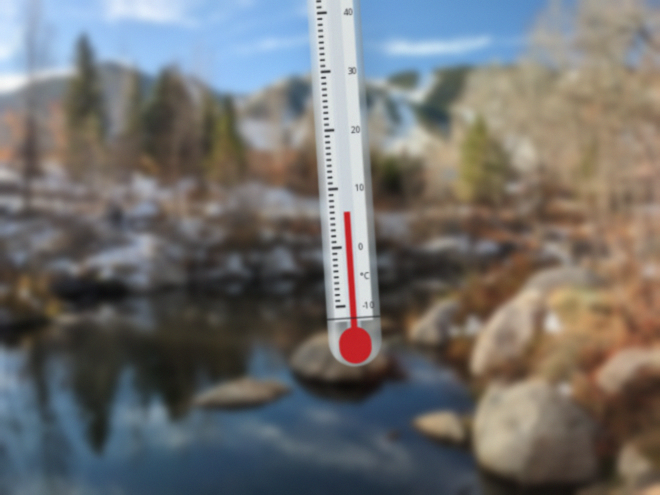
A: 6 °C
